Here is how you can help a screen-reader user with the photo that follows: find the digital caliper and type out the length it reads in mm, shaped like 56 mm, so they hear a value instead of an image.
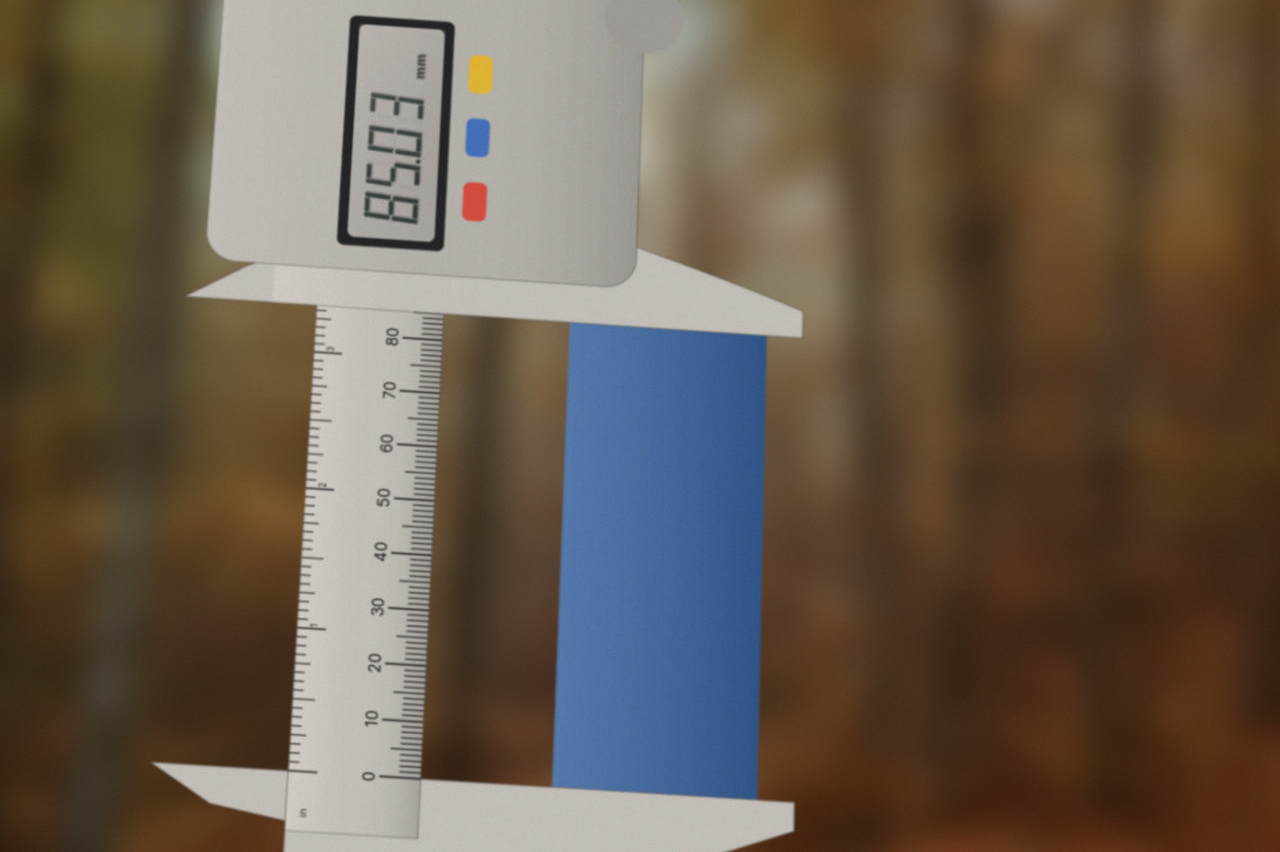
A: 85.03 mm
